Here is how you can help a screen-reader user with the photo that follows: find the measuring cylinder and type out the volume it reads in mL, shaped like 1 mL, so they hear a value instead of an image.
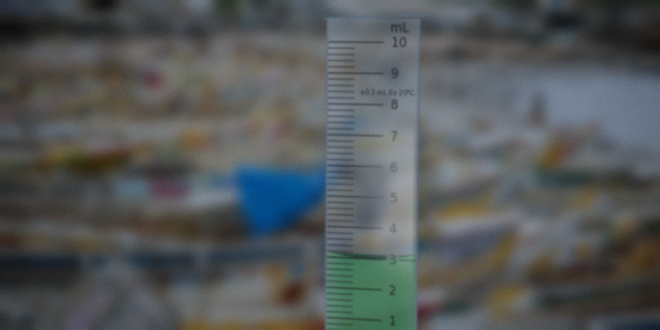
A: 3 mL
